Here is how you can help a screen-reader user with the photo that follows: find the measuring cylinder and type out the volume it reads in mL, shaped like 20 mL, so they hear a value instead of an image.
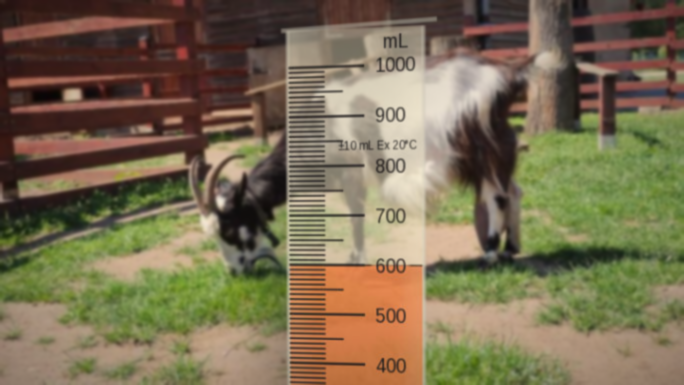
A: 600 mL
